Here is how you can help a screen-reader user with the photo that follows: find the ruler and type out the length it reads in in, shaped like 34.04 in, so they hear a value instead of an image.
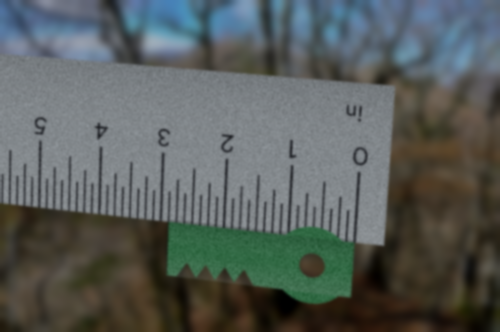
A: 2.875 in
